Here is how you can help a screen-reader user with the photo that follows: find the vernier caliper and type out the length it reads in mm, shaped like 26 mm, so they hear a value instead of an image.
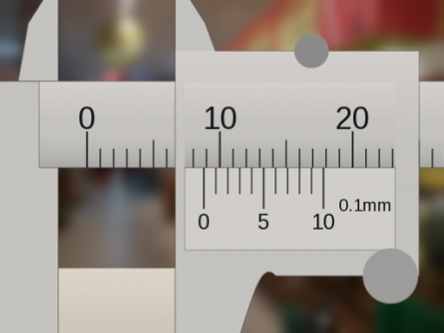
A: 8.8 mm
